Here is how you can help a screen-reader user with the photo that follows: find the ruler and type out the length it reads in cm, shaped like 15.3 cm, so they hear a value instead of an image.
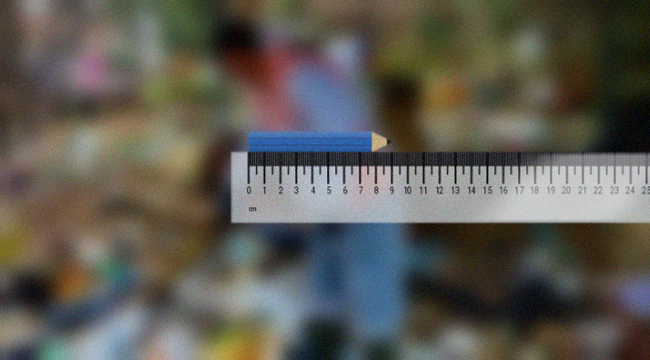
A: 9 cm
